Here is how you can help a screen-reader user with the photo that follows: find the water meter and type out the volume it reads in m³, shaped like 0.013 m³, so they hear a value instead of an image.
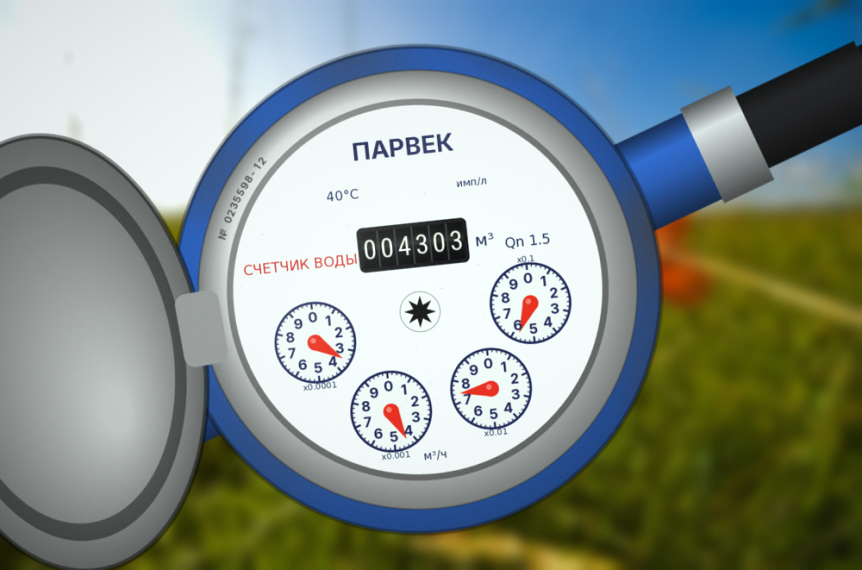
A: 4303.5743 m³
